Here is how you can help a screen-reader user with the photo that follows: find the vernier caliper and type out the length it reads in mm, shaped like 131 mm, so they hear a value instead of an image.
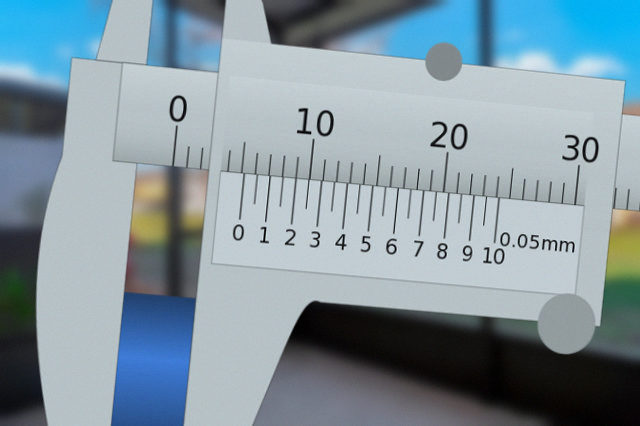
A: 5.2 mm
